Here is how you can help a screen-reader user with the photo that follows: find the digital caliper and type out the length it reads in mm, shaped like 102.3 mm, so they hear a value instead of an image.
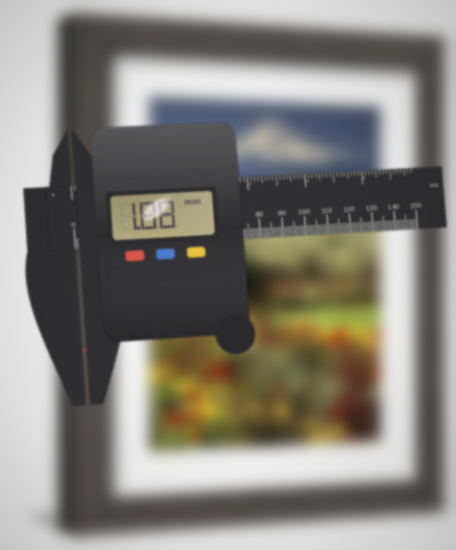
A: 1.88 mm
